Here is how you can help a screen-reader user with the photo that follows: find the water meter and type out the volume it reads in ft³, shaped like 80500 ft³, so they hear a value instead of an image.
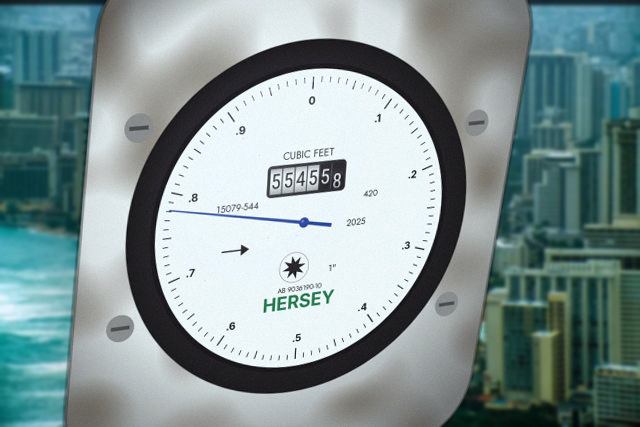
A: 554557.78 ft³
